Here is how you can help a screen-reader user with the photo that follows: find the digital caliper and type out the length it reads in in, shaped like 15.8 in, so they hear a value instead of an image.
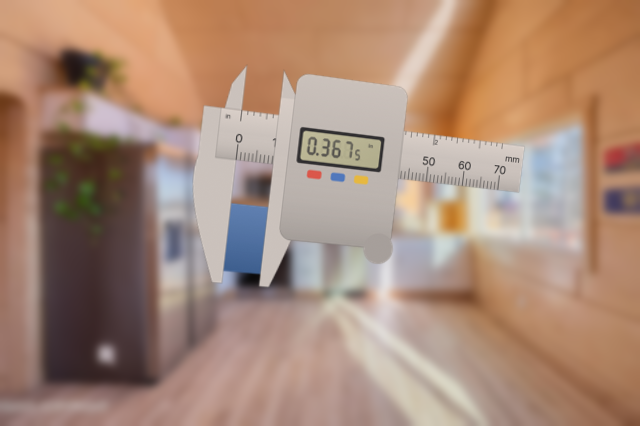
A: 0.3675 in
